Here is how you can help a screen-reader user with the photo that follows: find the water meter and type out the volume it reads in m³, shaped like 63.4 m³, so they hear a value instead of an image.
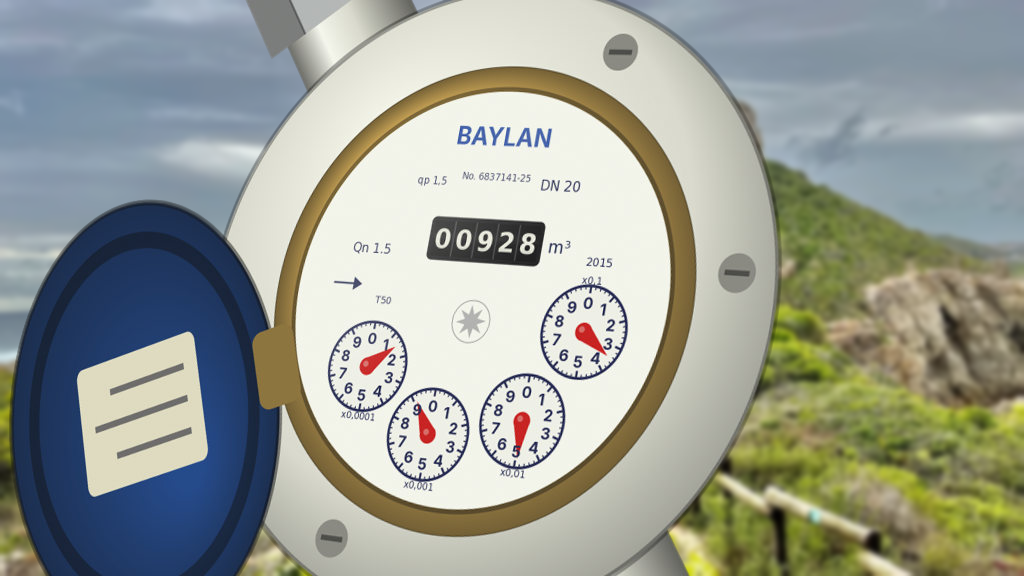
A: 928.3491 m³
